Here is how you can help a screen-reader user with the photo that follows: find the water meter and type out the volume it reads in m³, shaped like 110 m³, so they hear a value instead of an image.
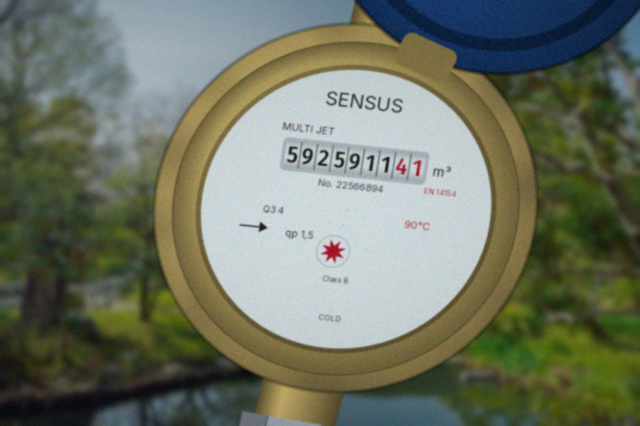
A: 5925911.41 m³
